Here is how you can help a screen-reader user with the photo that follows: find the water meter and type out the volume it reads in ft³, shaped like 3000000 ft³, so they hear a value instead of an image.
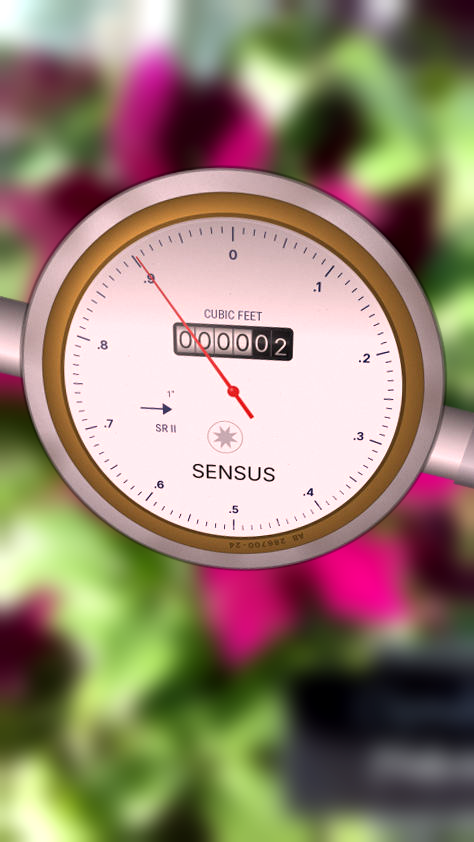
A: 1.90 ft³
